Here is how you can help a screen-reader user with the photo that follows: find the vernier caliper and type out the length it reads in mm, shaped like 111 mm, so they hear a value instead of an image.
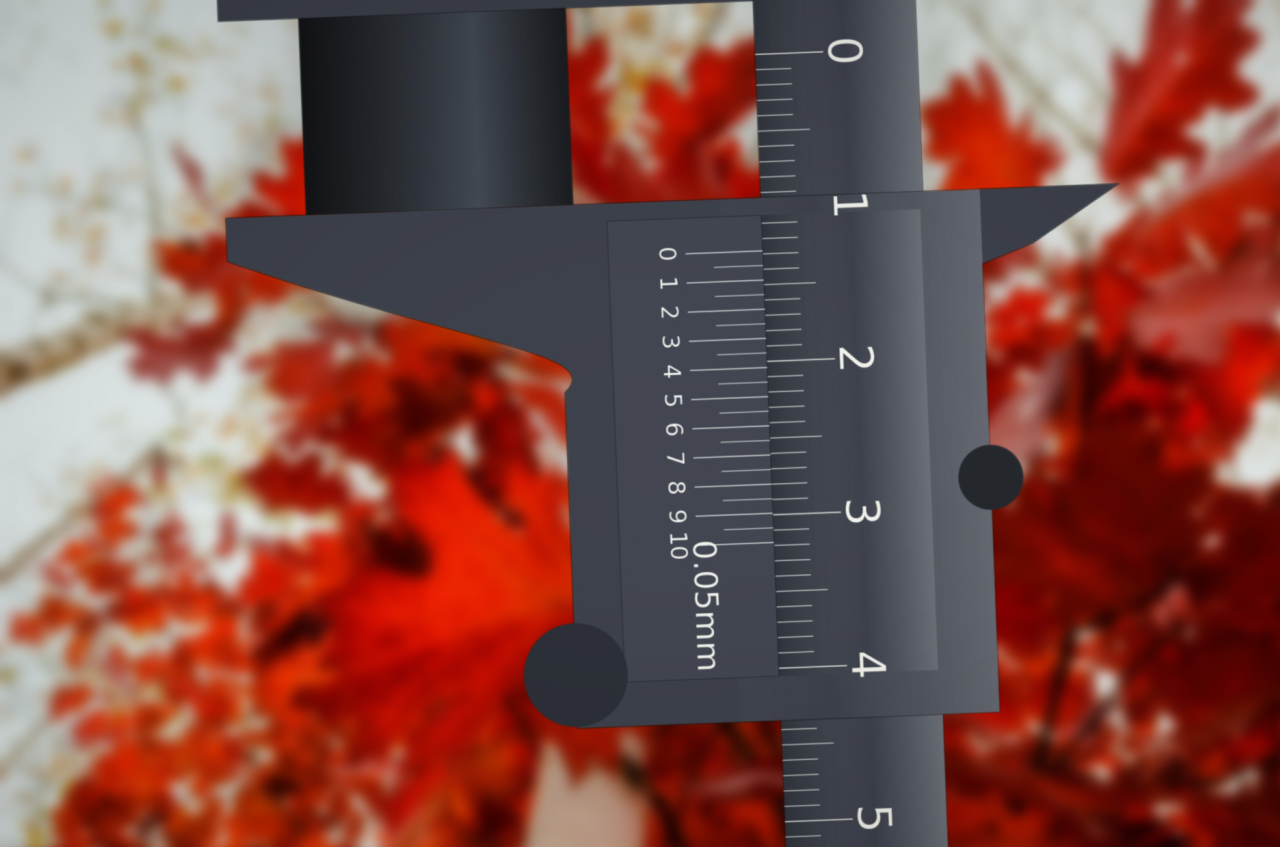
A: 12.8 mm
